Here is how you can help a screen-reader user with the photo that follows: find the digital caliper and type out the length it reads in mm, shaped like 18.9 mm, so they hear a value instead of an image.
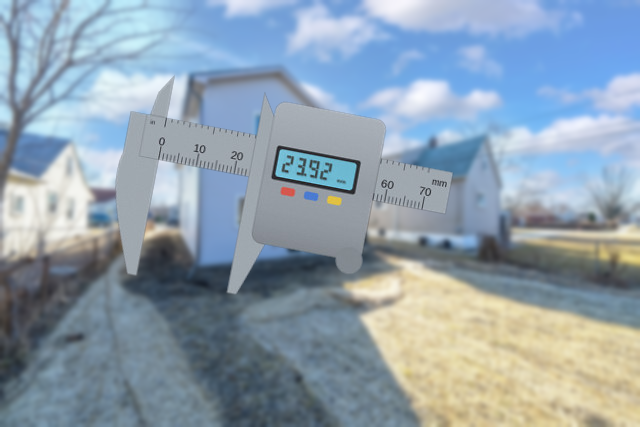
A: 23.92 mm
